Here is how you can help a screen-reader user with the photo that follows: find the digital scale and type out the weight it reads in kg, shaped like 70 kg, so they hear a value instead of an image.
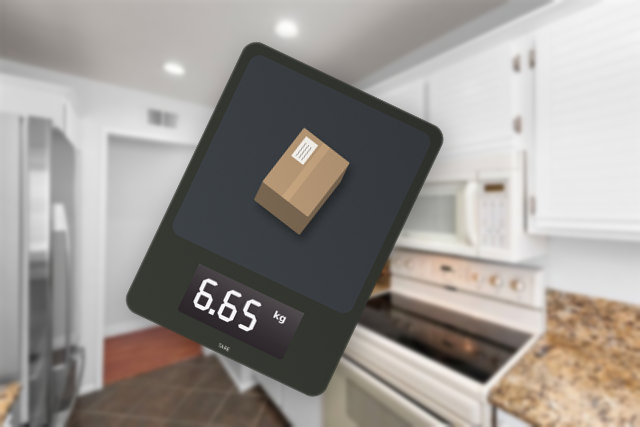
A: 6.65 kg
